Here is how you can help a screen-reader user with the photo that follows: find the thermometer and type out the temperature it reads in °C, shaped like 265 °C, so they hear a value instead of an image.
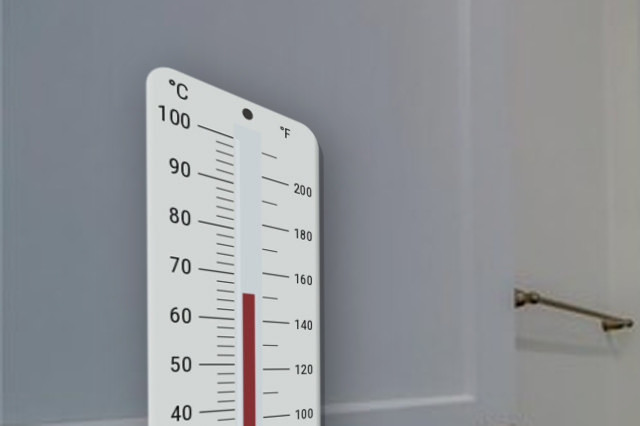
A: 66 °C
